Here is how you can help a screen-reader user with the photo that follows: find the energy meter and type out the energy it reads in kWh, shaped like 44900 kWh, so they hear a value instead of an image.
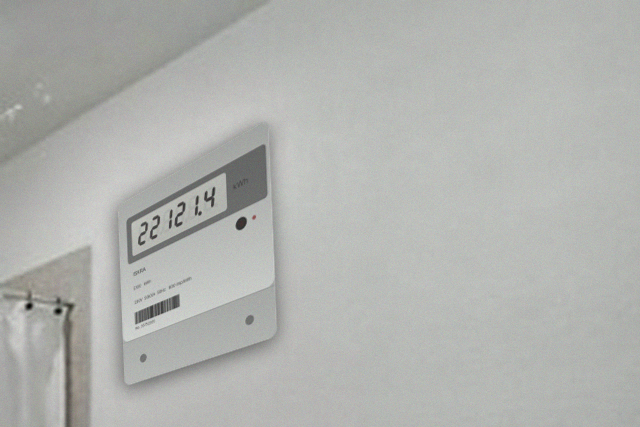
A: 22121.4 kWh
